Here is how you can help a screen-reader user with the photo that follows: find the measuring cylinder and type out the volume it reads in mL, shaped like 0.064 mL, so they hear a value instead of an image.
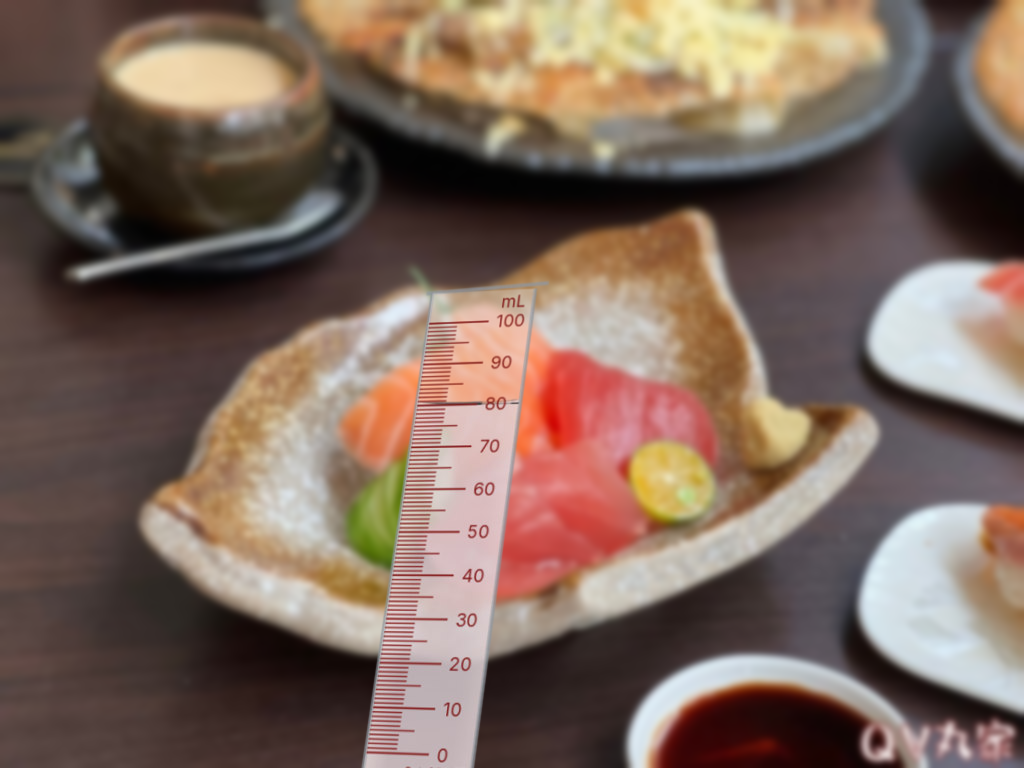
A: 80 mL
